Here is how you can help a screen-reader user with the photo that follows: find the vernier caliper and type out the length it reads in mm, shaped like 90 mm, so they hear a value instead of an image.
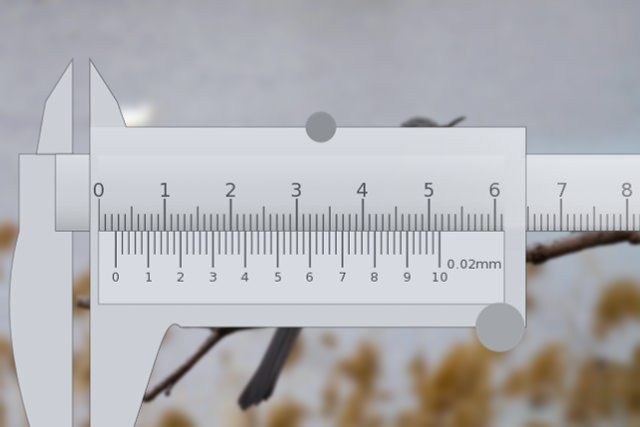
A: 2.6 mm
